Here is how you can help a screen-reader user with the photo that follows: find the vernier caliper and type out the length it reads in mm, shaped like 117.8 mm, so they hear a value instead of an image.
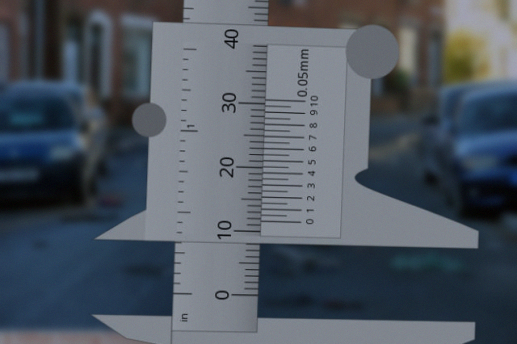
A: 11.6 mm
